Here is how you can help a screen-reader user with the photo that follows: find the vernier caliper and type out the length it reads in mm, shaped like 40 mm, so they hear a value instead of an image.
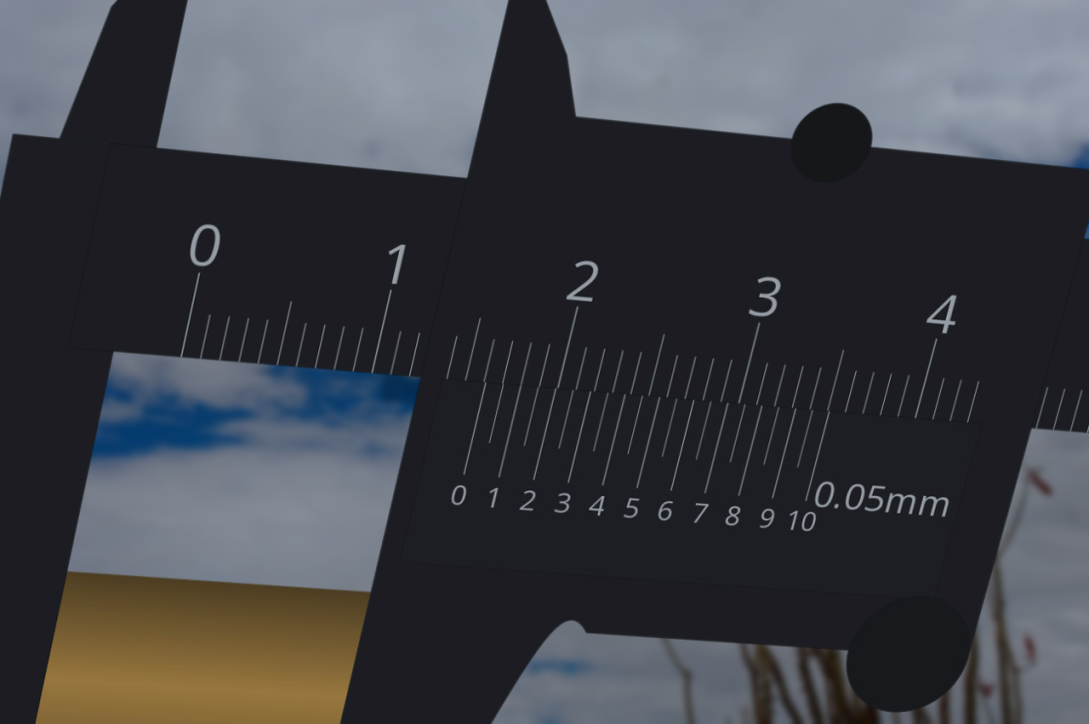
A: 16.1 mm
